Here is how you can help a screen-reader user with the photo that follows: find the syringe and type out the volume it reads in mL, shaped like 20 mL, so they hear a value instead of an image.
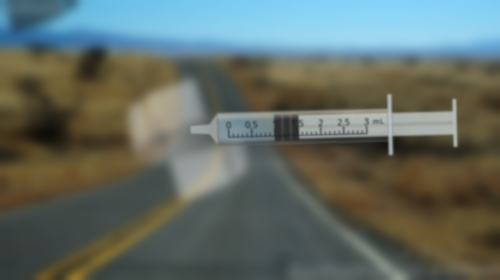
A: 1 mL
